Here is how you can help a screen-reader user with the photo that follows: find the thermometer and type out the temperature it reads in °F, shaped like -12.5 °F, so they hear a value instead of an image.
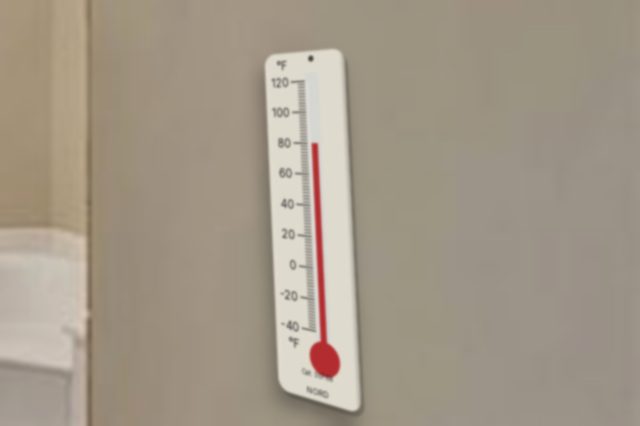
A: 80 °F
